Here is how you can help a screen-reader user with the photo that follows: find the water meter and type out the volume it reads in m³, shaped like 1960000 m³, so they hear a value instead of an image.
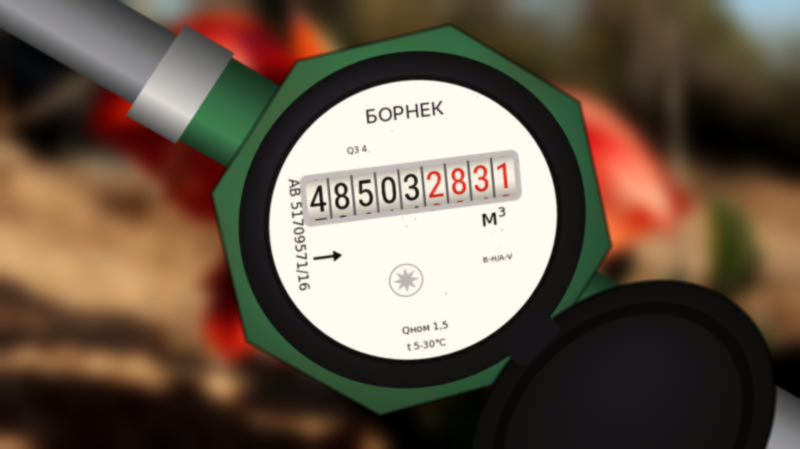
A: 48503.2831 m³
